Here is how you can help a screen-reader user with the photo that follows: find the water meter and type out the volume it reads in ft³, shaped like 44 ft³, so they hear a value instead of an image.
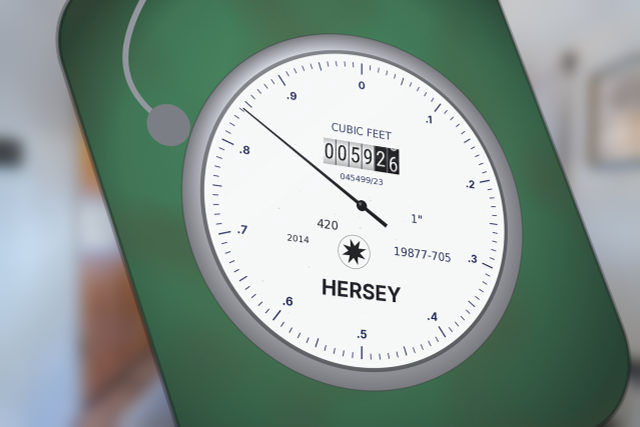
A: 5925.84 ft³
